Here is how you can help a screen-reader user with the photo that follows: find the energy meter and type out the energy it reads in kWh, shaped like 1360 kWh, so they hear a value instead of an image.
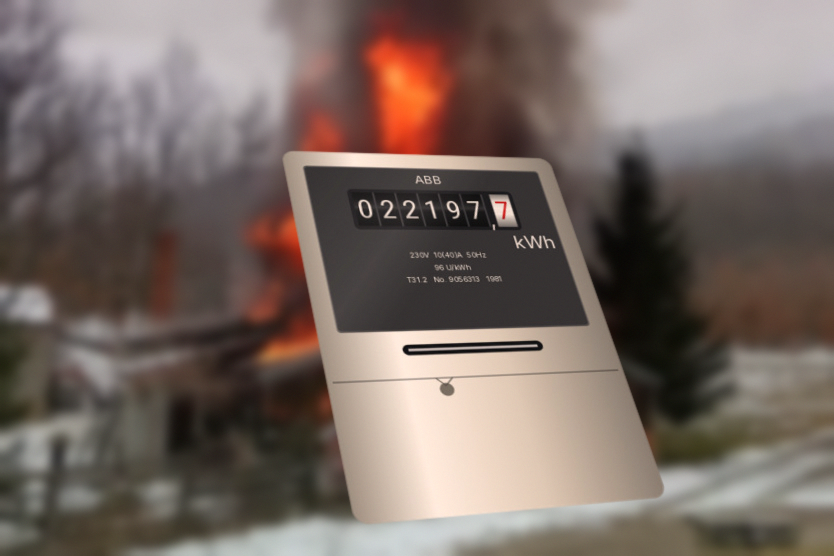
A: 22197.7 kWh
